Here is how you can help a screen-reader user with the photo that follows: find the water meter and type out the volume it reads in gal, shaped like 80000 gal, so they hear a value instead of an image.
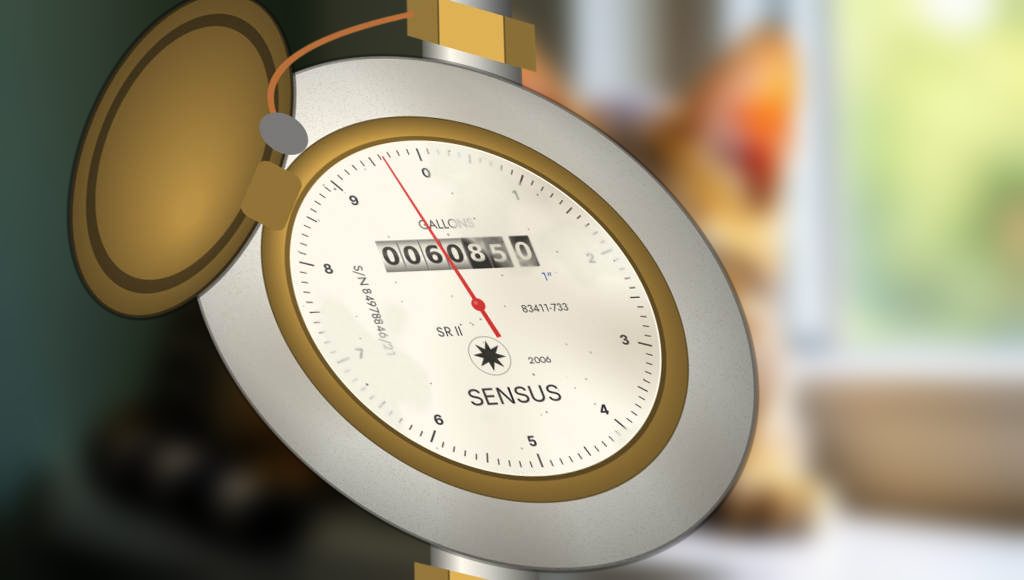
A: 60849.6 gal
